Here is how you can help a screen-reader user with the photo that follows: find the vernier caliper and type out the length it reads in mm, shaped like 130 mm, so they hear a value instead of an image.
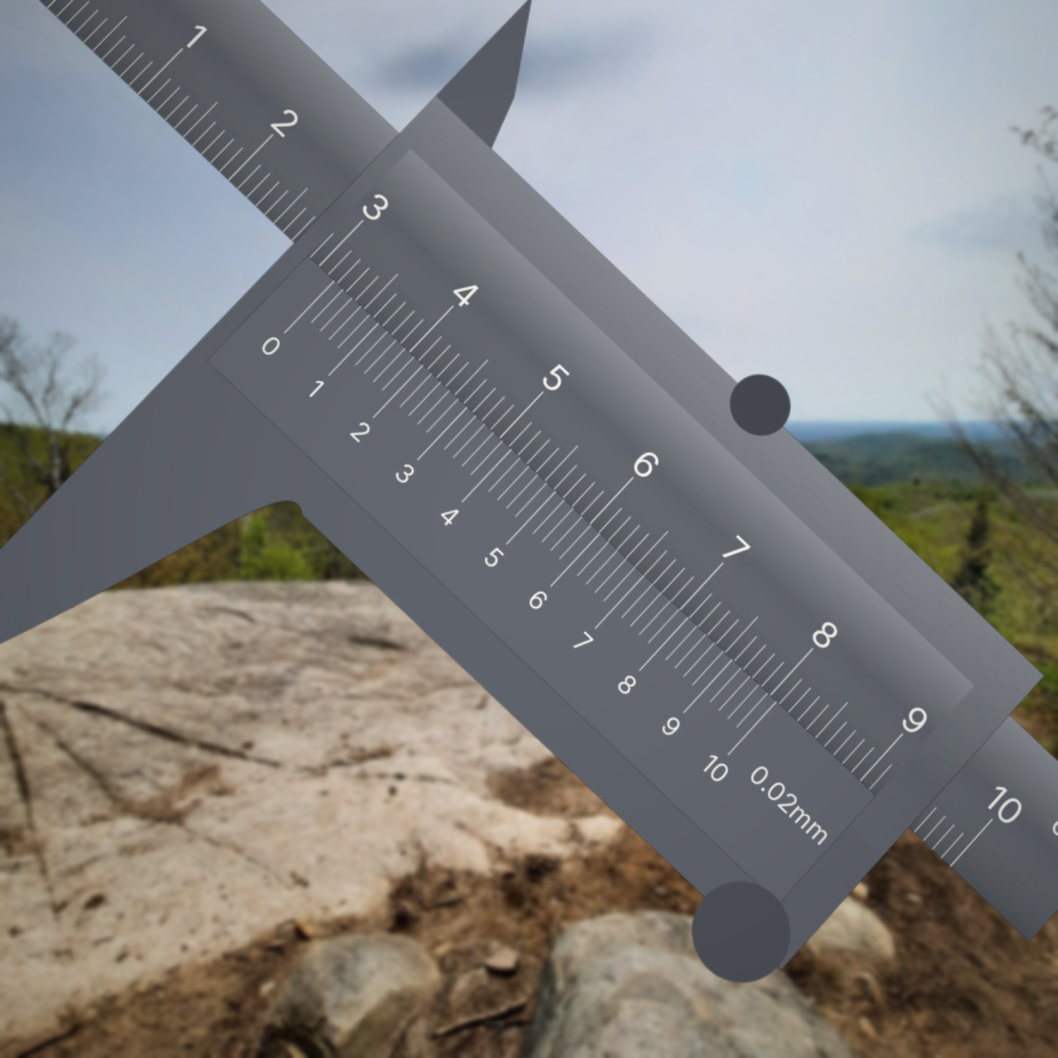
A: 31.7 mm
